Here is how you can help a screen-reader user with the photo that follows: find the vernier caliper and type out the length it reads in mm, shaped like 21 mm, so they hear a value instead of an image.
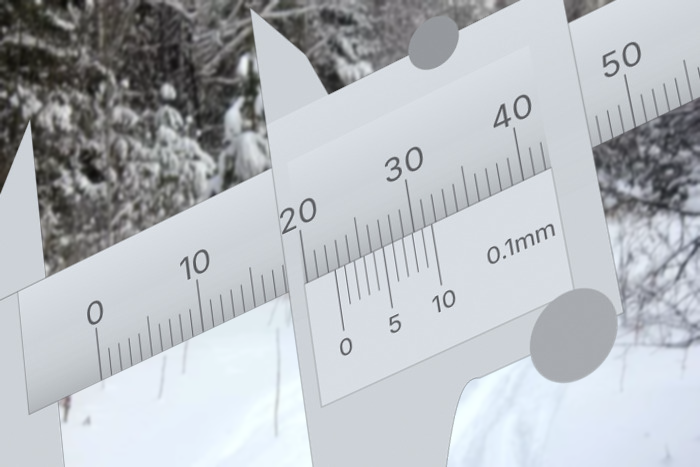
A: 22.6 mm
